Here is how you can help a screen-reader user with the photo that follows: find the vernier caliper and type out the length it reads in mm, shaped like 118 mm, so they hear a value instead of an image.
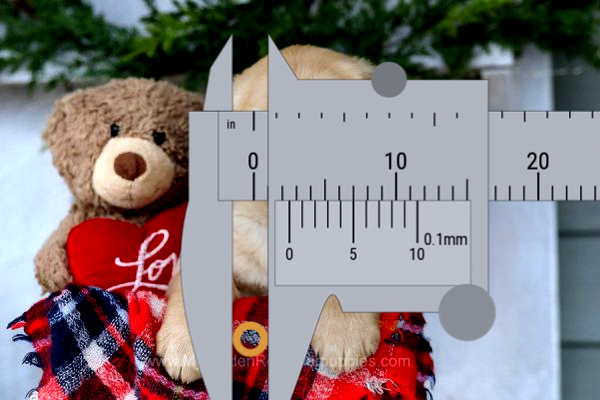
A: 2.5 mm
